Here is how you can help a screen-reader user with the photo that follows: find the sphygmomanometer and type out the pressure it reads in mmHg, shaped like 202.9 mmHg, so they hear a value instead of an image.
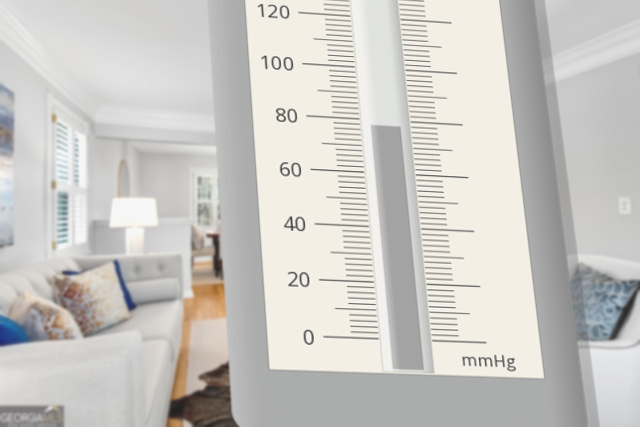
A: 78 mmHg
